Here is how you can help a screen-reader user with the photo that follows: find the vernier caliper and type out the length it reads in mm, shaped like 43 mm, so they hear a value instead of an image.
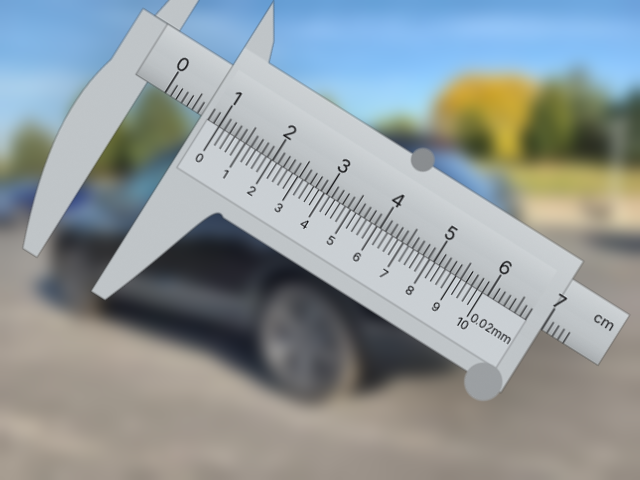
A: 10.0 mm
